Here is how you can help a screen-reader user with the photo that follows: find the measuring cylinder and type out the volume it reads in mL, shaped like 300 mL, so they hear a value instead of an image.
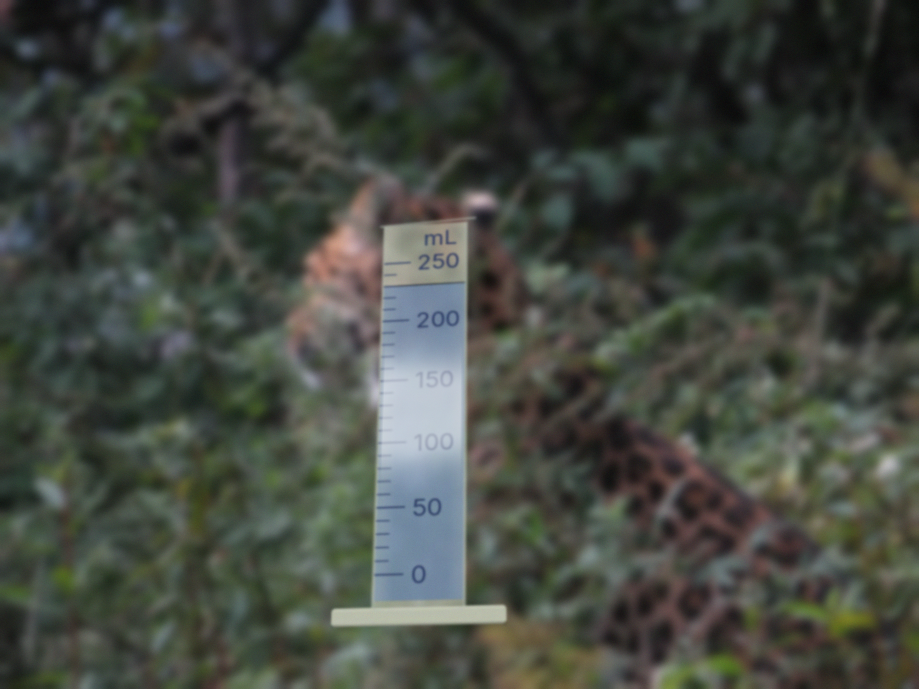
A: 230 mL
